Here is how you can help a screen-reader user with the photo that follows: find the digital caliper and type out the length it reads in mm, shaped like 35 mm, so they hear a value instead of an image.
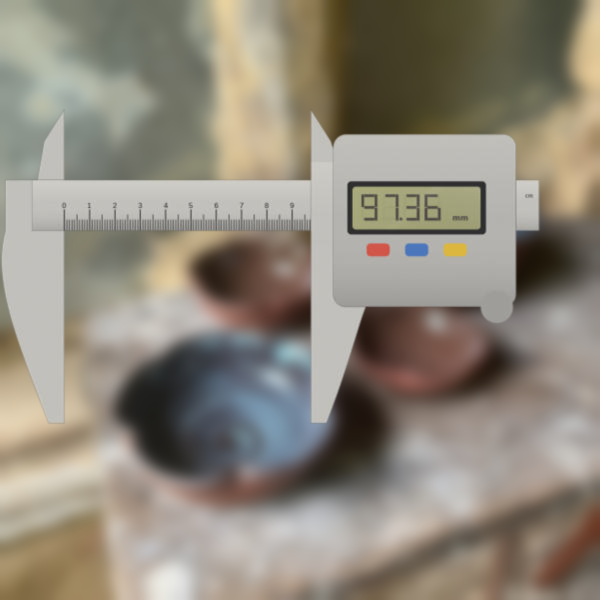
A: 97.36 mm
